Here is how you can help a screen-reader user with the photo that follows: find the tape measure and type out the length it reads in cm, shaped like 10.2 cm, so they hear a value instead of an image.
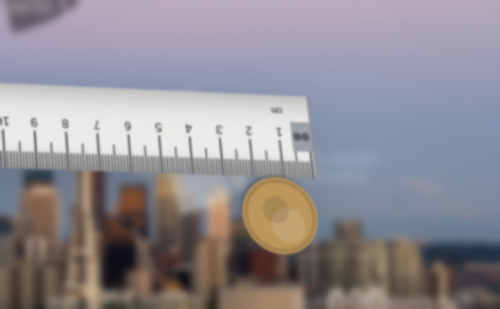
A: 2.5 cm
